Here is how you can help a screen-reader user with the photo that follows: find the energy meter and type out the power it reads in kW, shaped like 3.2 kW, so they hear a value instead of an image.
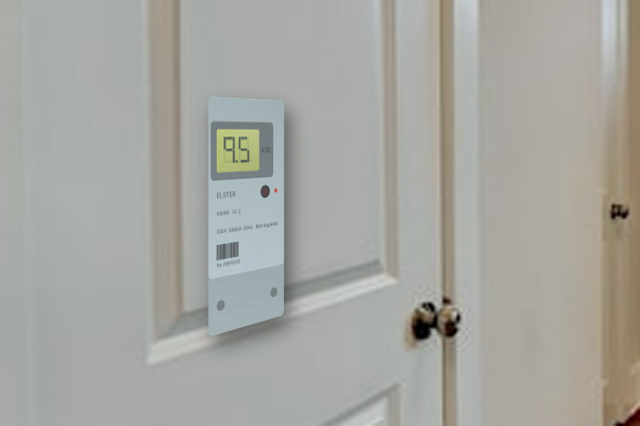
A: 9.5 kW
